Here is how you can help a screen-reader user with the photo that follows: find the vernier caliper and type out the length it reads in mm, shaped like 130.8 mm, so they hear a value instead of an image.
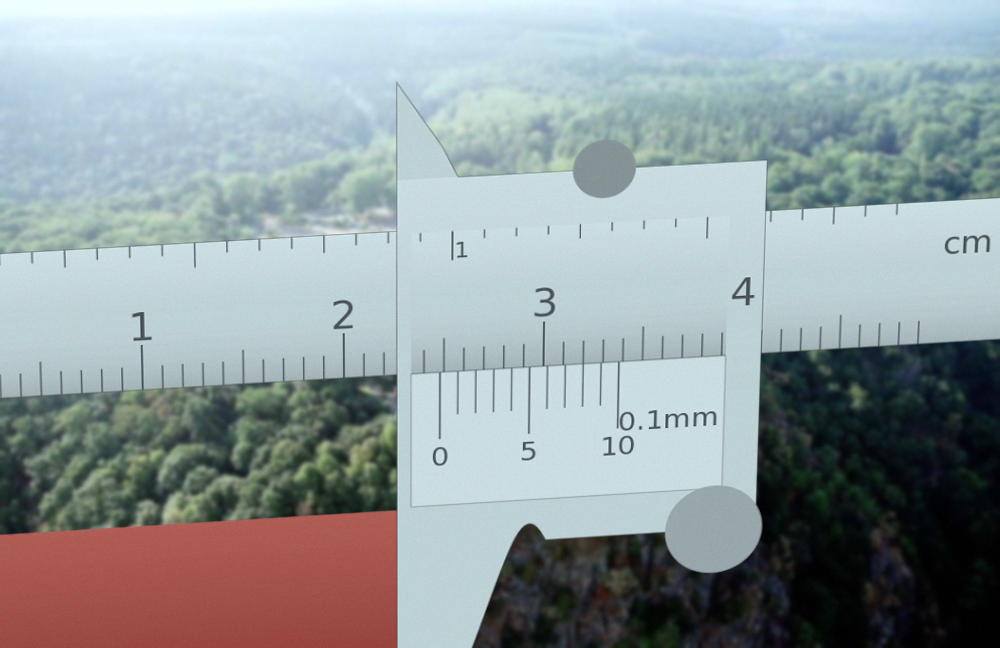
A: 24.8 mm
